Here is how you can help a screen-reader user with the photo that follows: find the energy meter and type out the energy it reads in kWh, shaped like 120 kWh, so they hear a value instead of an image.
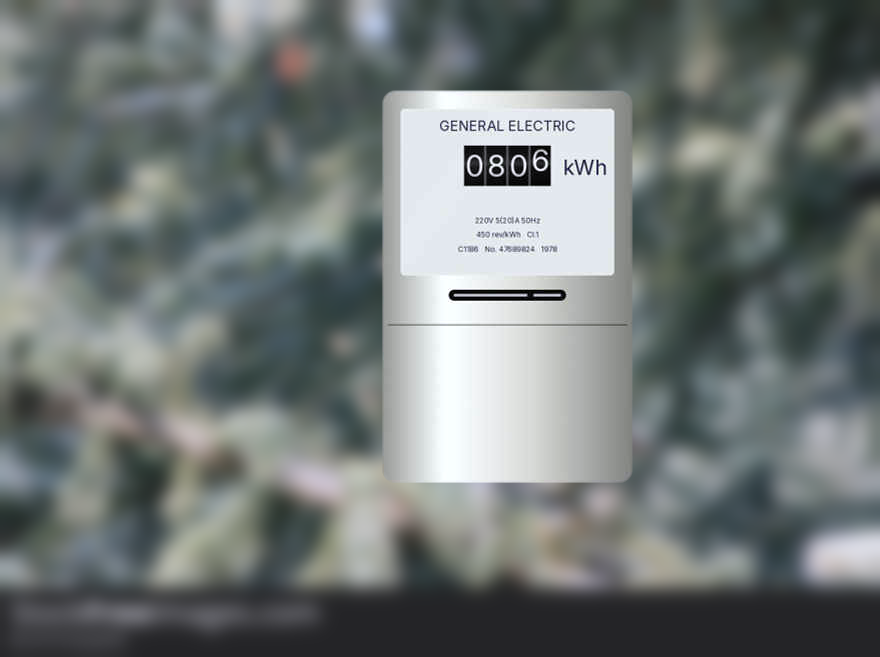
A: 806 kWh
